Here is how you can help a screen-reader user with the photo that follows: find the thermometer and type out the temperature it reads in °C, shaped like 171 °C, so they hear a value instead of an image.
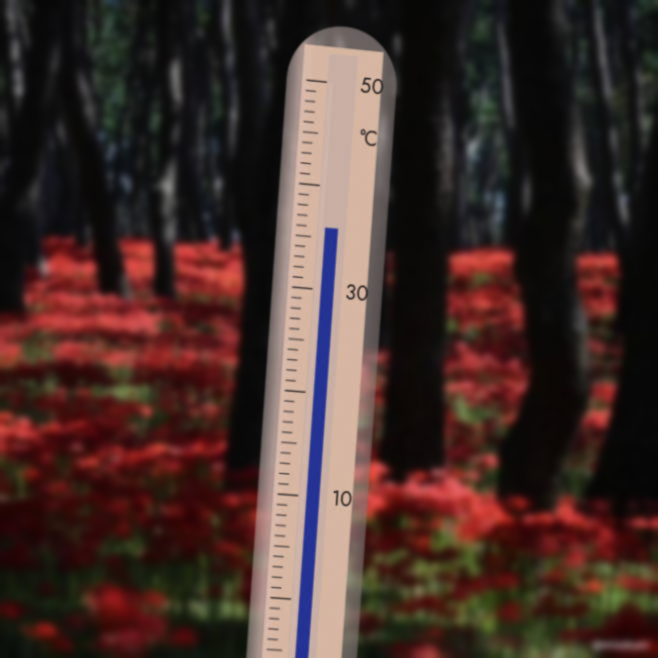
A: 36 °C
